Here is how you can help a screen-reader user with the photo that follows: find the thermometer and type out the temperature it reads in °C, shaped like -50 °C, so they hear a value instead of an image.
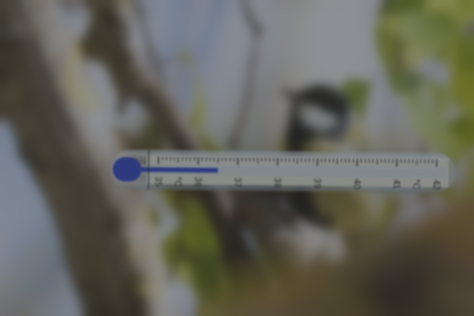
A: 36.5 °C
